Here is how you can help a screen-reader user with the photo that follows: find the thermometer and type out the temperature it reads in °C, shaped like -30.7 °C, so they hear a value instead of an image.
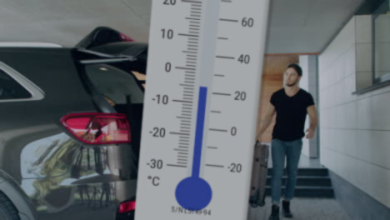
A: -5 °C
